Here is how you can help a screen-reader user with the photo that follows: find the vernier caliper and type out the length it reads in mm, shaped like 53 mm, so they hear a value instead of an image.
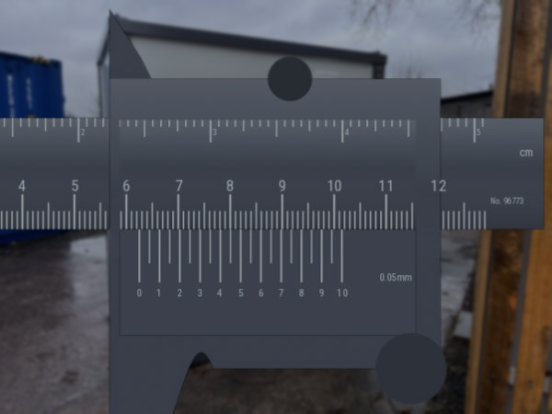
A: 62.5 mm
